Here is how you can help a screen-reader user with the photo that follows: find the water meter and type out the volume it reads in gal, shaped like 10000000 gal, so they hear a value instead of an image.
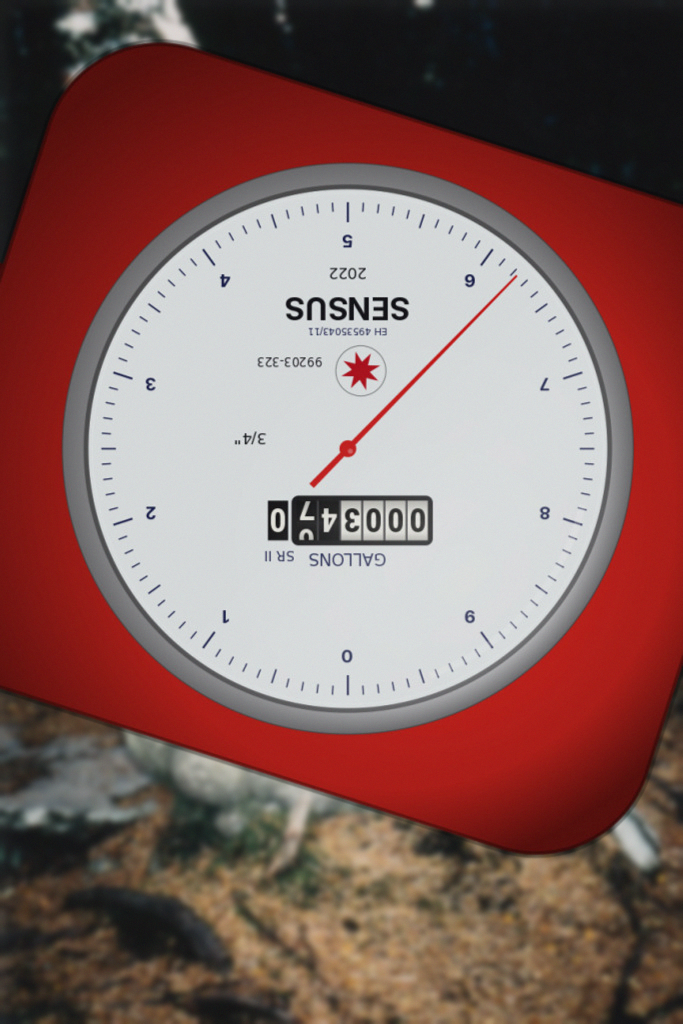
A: 3466.2 gal
